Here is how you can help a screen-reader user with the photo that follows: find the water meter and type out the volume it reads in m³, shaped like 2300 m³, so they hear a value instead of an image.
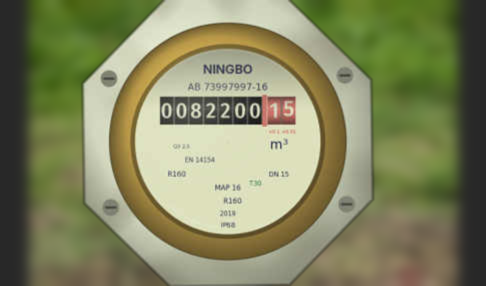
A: 82200.15 m³
